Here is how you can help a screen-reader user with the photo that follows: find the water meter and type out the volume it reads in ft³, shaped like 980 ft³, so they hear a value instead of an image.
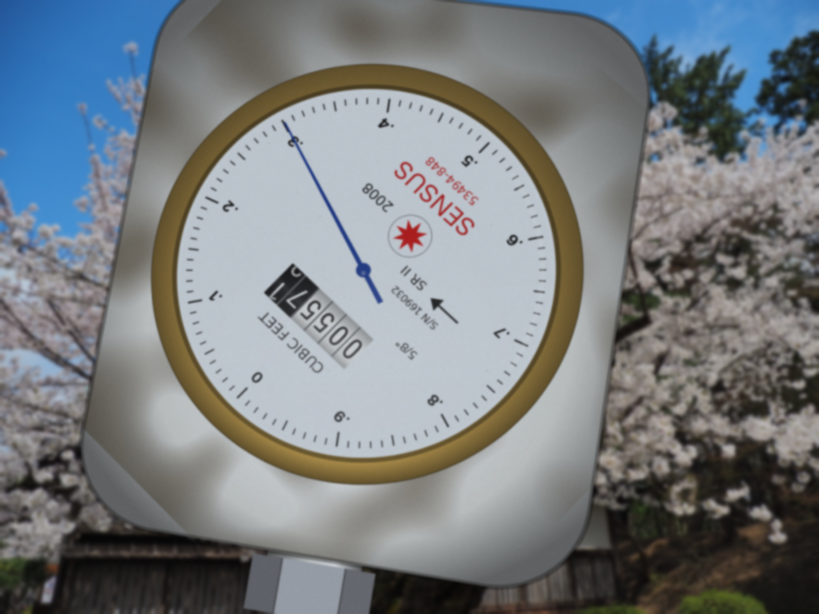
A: 5571.30 ft³
